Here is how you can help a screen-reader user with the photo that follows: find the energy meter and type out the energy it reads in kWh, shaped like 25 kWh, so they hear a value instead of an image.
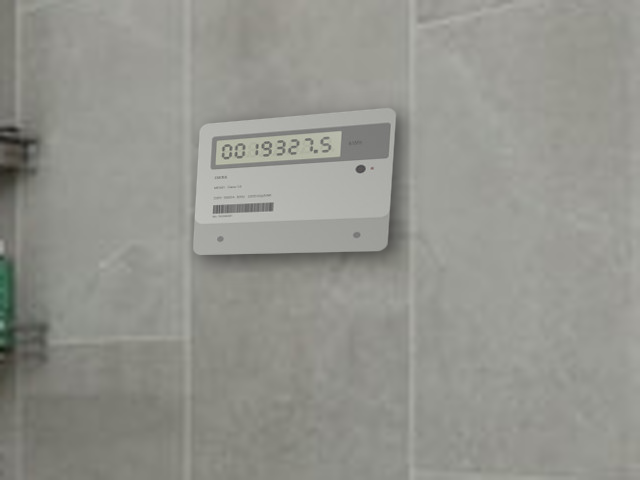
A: 19327.5 kWh
